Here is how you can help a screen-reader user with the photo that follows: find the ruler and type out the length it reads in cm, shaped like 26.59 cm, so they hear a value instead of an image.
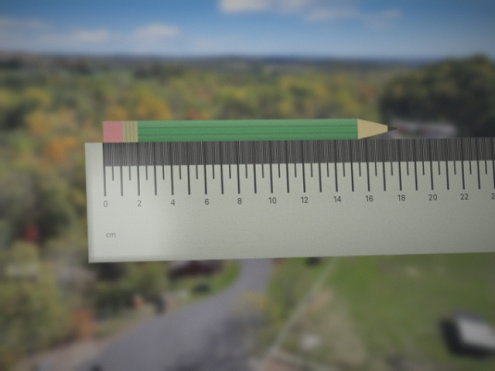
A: 18 cm
